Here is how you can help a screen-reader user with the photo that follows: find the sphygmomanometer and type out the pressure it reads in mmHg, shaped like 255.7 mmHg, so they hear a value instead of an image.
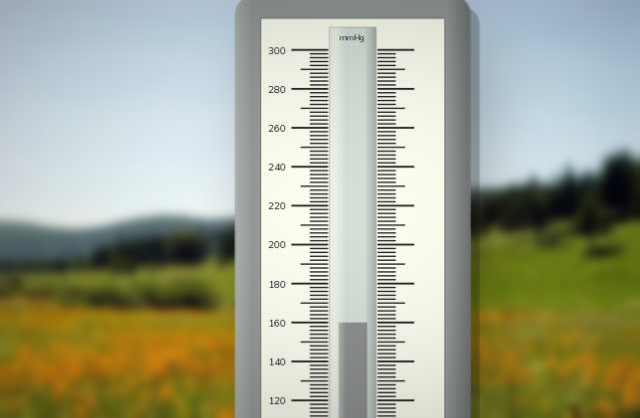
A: 160 mmHg
